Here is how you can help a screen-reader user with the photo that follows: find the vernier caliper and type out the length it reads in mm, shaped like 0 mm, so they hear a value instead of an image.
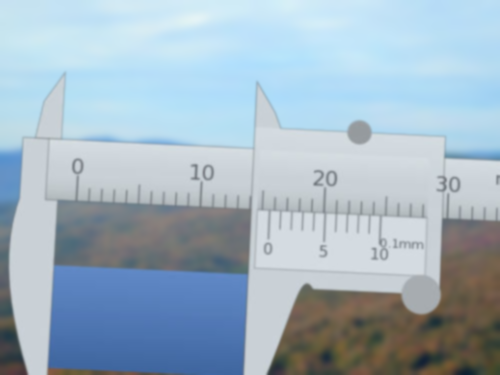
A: 15.6 mm
